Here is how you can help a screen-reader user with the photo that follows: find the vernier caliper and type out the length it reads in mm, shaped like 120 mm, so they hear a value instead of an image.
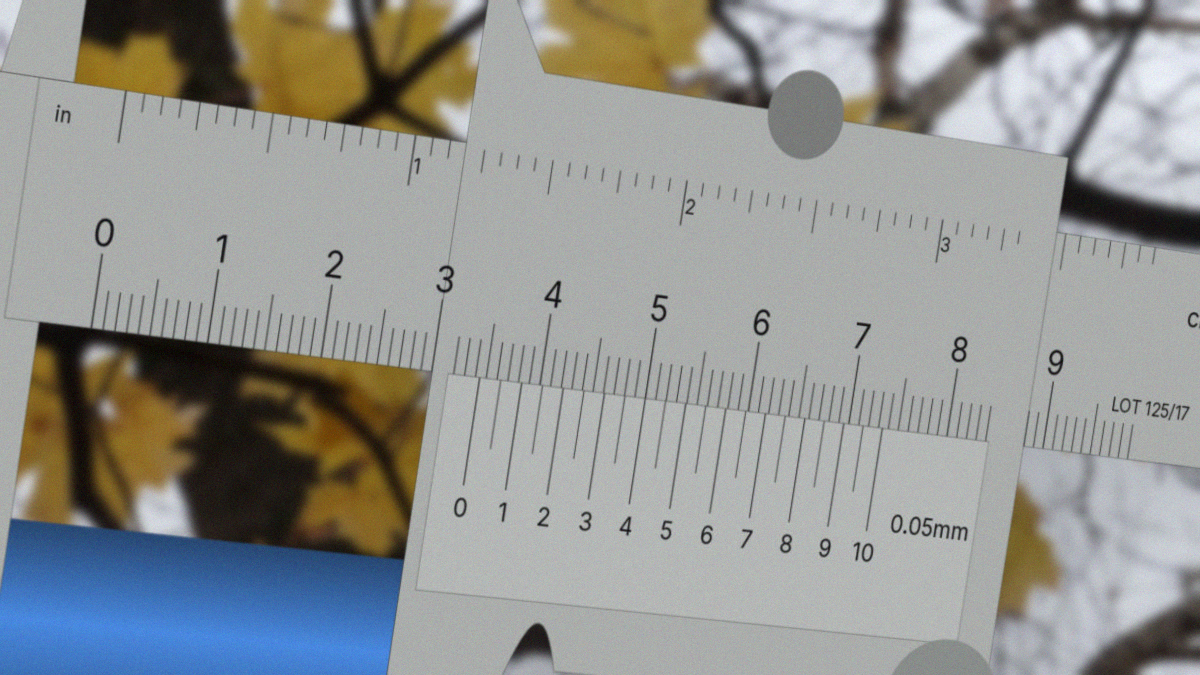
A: 34.4 mm
